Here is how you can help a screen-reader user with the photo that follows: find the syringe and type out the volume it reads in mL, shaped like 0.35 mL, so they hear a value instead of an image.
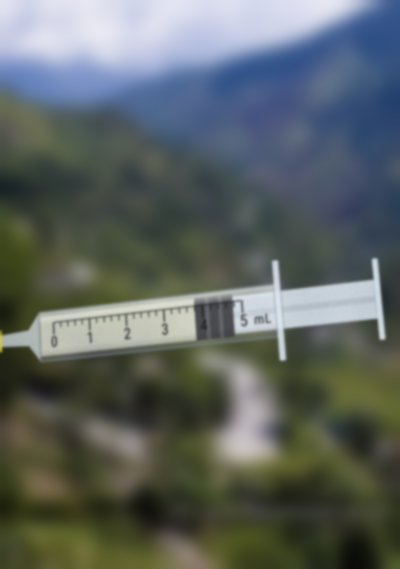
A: 3.8 mL
